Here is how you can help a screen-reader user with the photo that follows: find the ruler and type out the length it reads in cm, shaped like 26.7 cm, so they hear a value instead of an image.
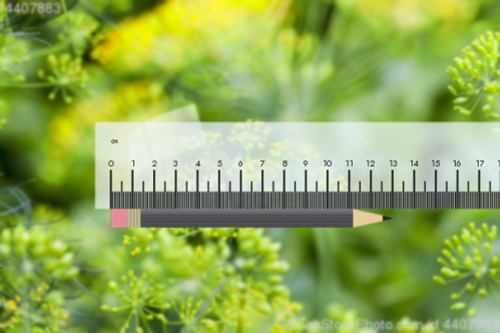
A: 13 cm
